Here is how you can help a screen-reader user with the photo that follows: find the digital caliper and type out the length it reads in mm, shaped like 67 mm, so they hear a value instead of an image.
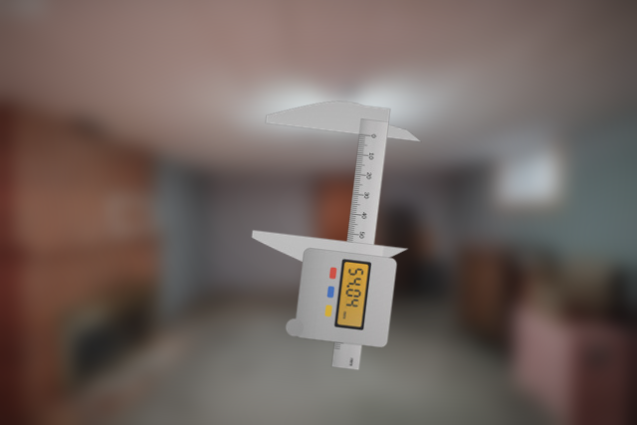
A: 54.04 mm
